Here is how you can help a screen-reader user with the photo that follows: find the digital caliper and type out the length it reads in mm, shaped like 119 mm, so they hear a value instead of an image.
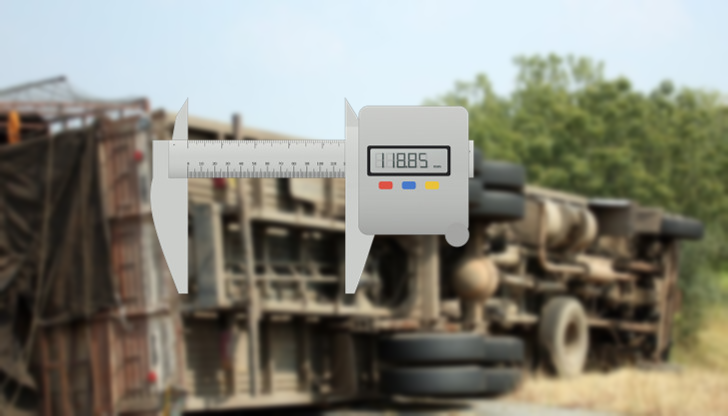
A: 118.85 mm
